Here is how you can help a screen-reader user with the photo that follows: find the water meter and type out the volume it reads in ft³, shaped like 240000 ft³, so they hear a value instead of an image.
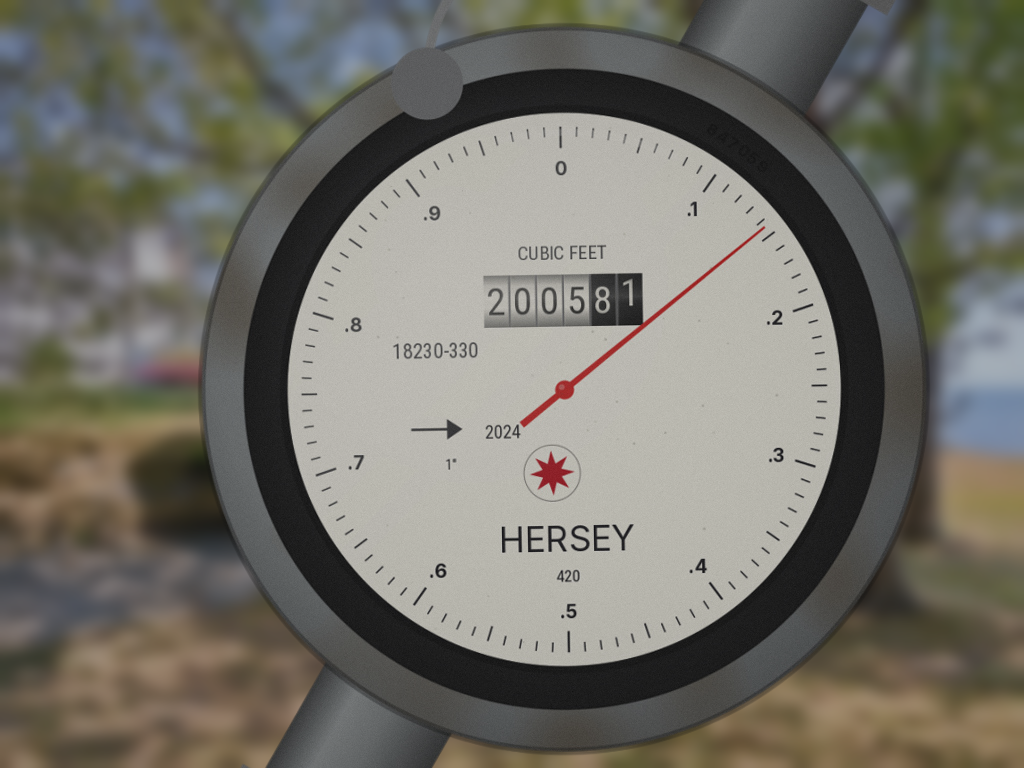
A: 200581.14 ft³
